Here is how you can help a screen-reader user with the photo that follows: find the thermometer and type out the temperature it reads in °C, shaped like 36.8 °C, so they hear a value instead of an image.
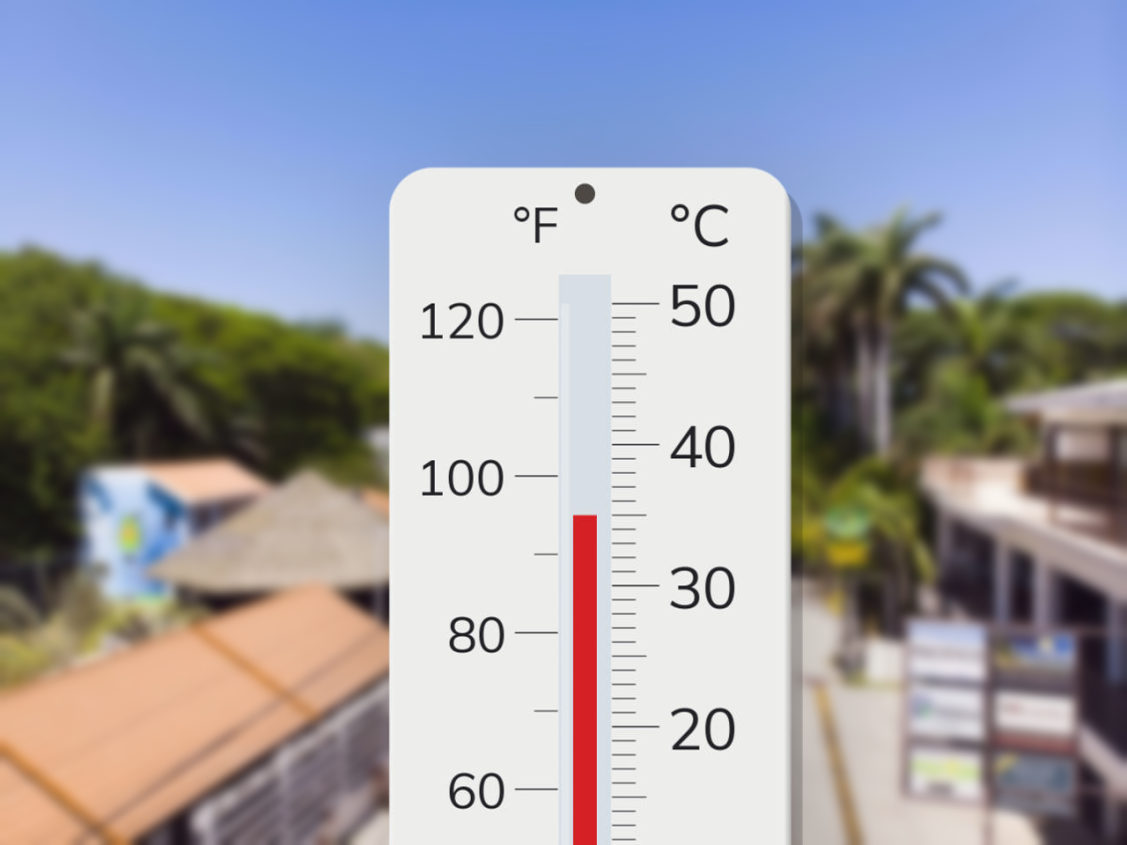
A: 35 °C
